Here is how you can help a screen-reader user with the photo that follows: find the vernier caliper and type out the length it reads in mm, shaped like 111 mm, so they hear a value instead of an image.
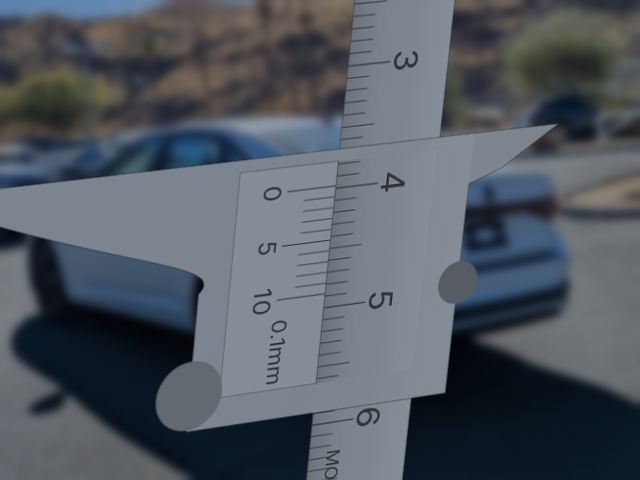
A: 39.8 mm
